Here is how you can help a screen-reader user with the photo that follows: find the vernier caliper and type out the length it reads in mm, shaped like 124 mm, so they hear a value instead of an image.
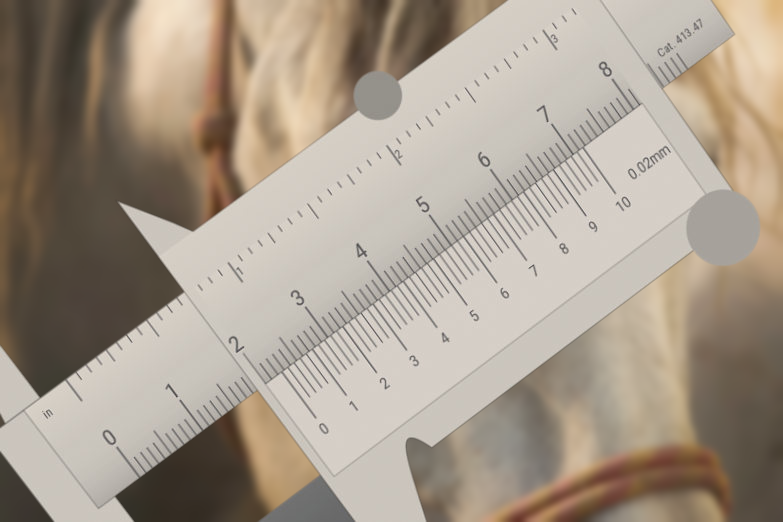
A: 22.6 mm
